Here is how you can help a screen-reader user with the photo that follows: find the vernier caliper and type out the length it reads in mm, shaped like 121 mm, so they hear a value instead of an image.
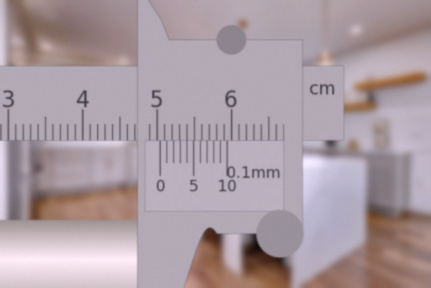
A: 50.4 mm
